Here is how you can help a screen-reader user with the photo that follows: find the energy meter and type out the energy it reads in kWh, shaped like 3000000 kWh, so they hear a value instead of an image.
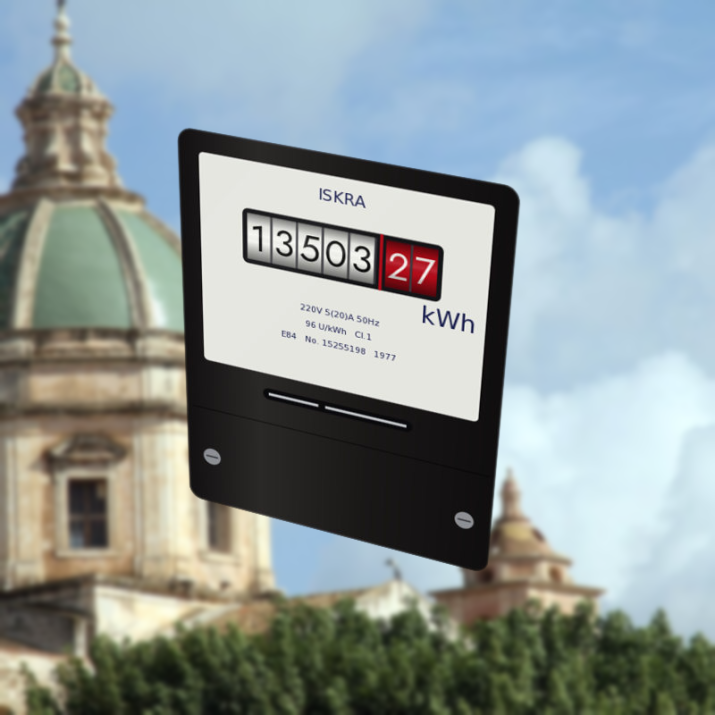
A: 13503.27 kWh
